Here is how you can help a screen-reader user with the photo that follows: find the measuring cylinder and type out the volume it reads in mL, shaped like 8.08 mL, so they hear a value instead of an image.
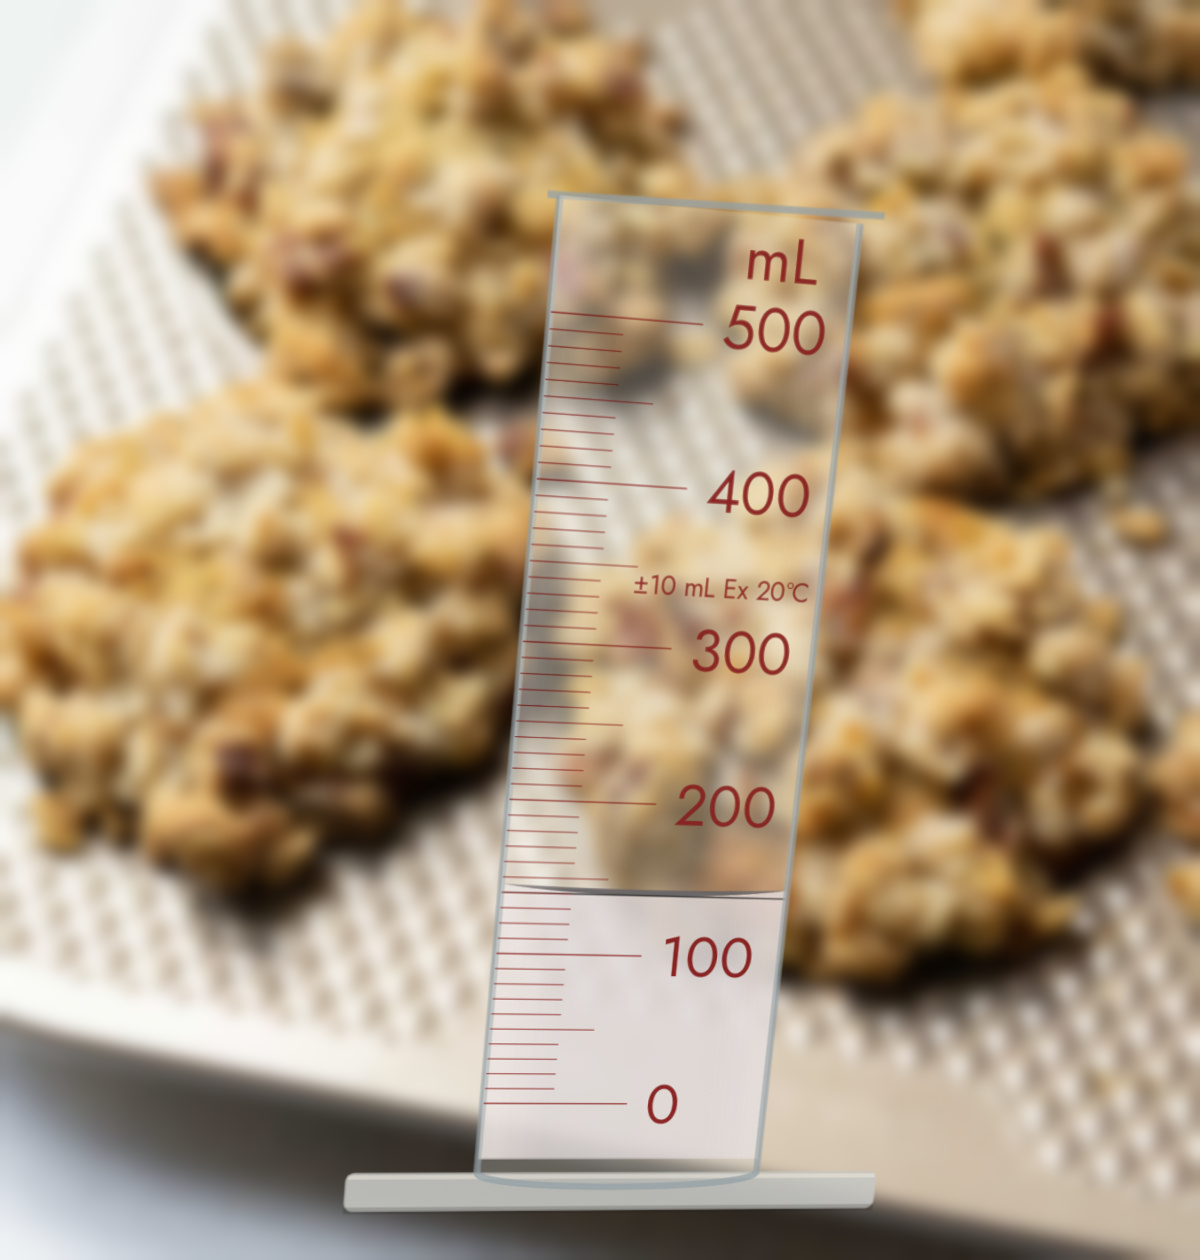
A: 140 mL
